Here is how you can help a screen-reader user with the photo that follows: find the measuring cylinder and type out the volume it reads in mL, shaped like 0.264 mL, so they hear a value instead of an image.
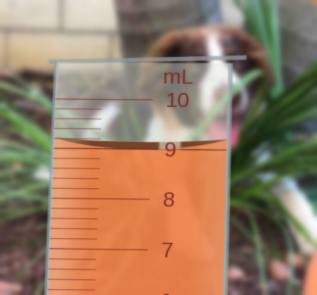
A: 9 mL
